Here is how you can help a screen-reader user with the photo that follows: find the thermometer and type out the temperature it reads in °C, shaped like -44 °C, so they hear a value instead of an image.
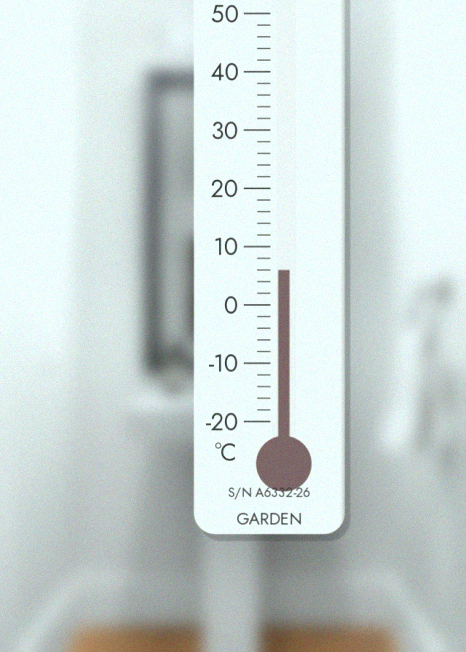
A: 6 °C
